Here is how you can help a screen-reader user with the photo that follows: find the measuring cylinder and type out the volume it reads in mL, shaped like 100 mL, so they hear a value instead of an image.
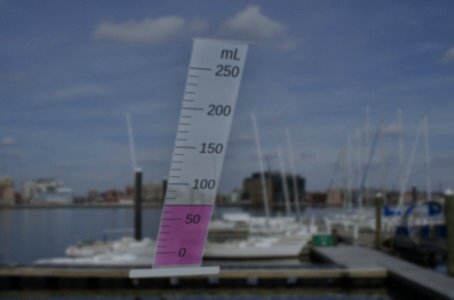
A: 70 mL
